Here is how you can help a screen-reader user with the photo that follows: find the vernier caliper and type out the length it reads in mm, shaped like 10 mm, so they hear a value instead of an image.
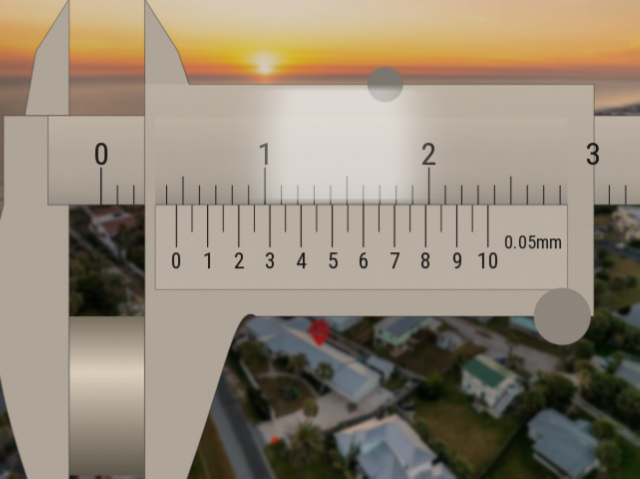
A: 4.6 mm
